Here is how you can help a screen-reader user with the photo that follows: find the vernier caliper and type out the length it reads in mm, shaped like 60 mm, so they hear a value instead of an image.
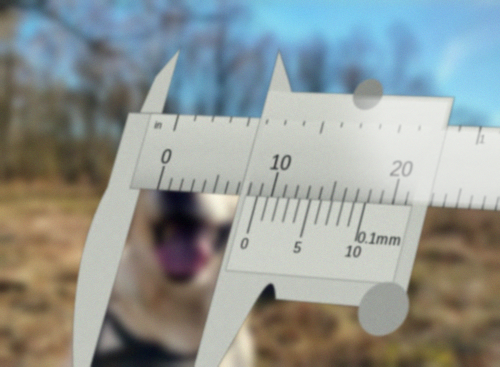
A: 8.8 mm
